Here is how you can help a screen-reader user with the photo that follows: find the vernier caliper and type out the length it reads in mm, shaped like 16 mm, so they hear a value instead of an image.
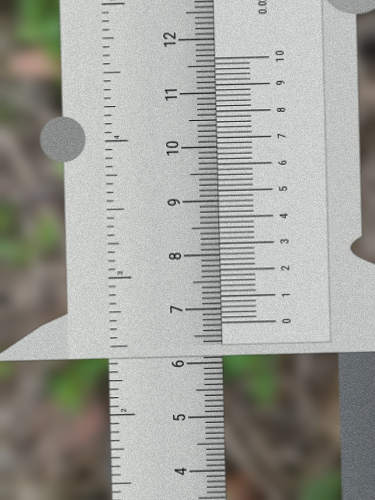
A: 67.4 mm
